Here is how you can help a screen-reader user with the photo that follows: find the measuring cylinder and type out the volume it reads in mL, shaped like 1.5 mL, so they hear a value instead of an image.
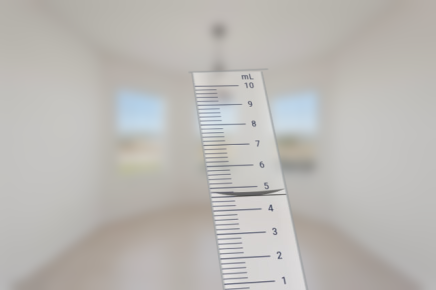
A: 4.6 mL
